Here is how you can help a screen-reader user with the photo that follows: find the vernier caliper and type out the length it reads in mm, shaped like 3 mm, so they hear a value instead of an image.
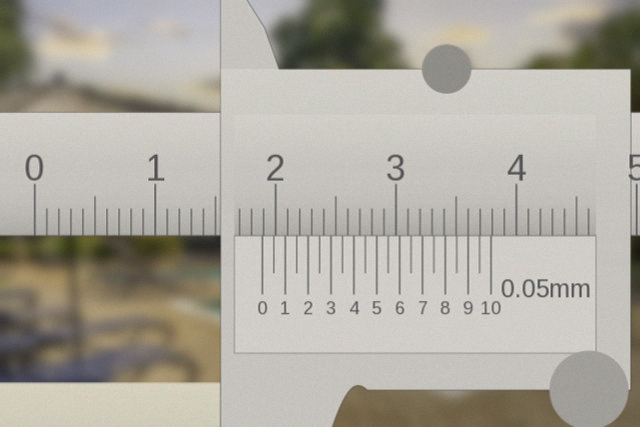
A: 18.9 mm
